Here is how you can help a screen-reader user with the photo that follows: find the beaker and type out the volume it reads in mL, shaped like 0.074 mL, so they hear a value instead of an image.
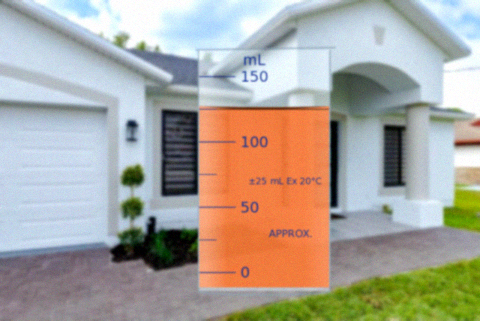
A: 125 mL
